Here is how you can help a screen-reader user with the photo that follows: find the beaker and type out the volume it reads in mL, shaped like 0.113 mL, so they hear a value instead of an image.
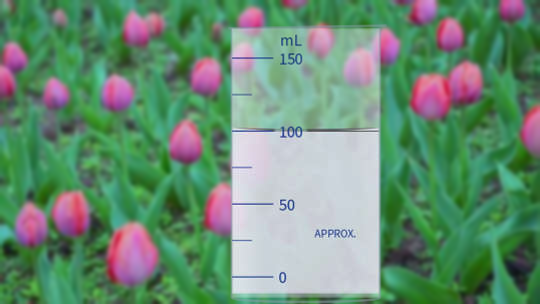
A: 100 mL
